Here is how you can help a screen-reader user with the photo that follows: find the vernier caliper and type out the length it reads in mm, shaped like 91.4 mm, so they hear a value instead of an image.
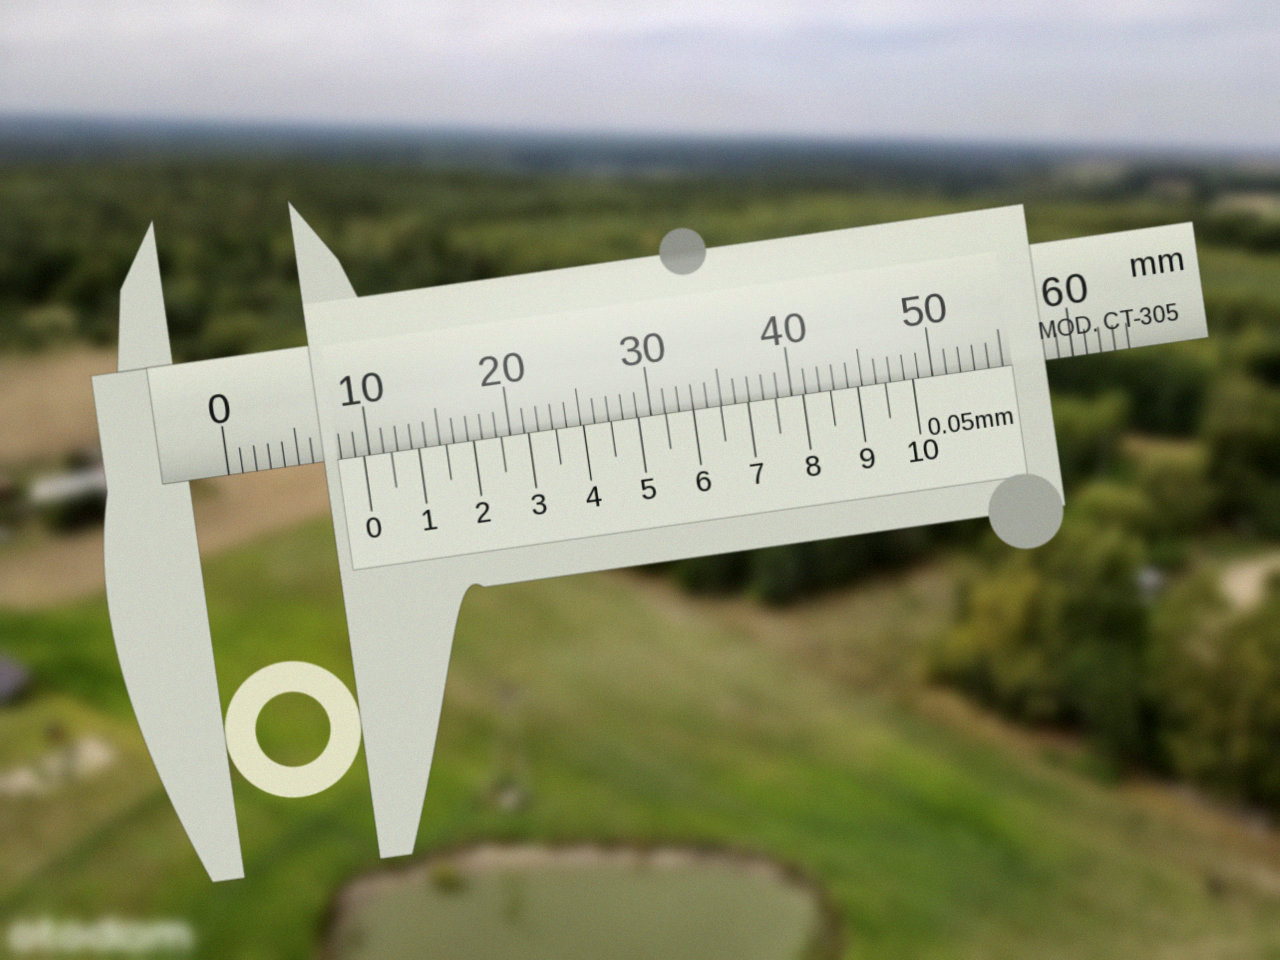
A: 9.6 mm
